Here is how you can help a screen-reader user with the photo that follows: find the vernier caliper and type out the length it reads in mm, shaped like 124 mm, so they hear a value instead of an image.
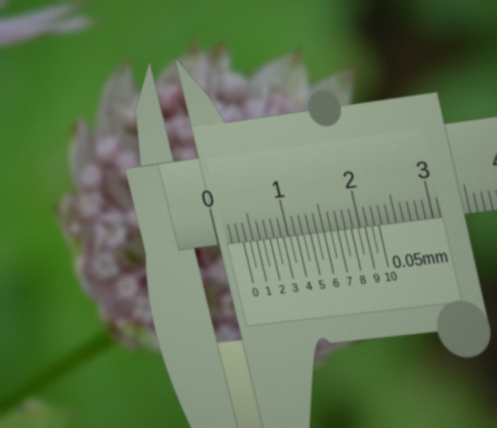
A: 3.6 mm
